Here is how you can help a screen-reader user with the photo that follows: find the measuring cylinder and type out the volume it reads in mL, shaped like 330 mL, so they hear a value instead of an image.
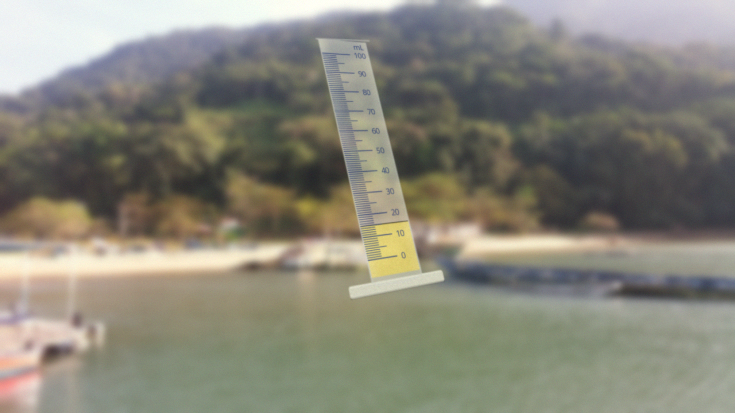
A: 15 mL
